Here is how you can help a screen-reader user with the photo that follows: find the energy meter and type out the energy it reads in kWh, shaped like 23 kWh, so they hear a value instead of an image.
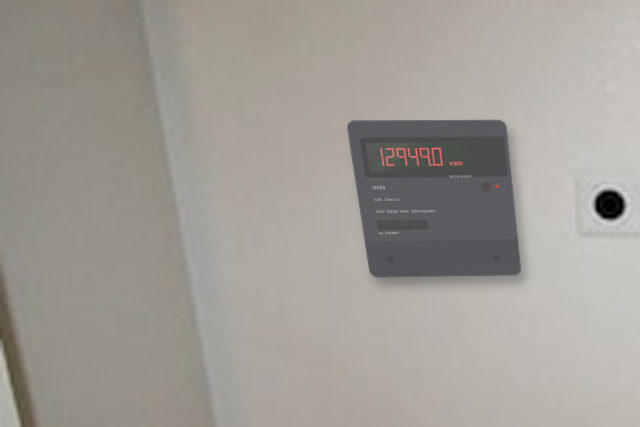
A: 12949.0 kWh
